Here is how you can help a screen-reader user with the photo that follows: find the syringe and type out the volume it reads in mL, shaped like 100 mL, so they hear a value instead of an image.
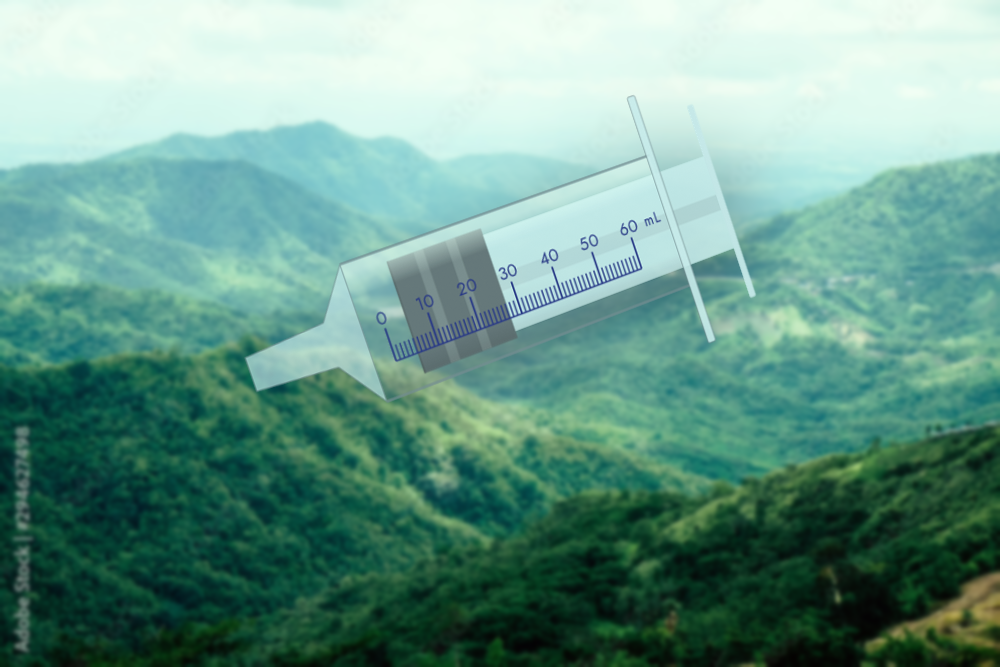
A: 5 mL
